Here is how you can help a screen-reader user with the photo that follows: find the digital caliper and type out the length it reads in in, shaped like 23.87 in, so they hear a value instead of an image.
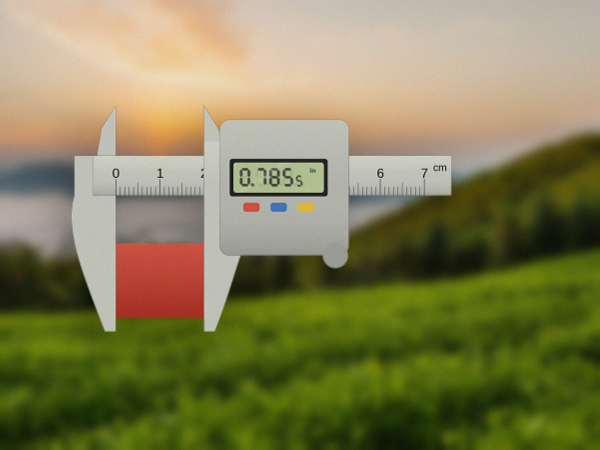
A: 0.7855 in
